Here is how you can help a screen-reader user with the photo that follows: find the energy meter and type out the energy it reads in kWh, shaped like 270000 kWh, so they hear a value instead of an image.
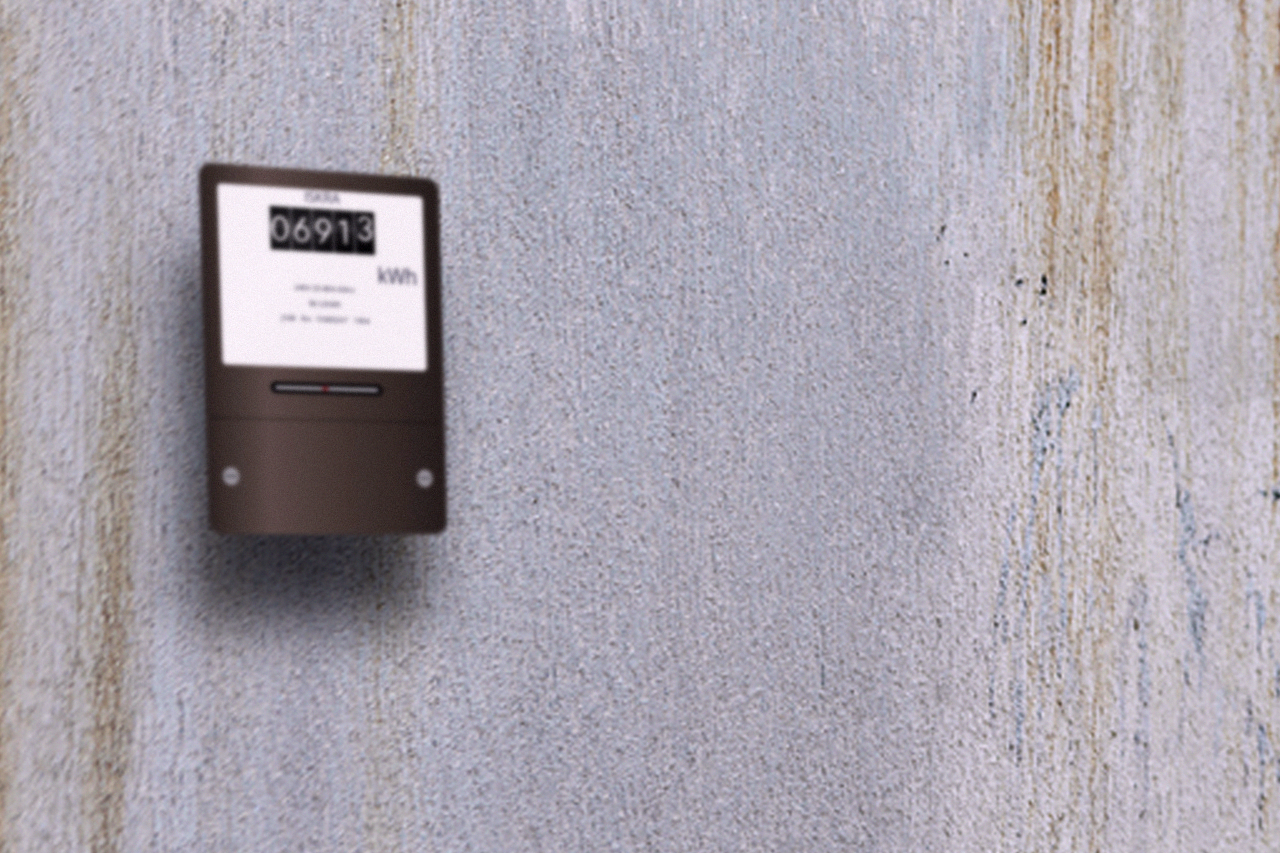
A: 6913 kWh
